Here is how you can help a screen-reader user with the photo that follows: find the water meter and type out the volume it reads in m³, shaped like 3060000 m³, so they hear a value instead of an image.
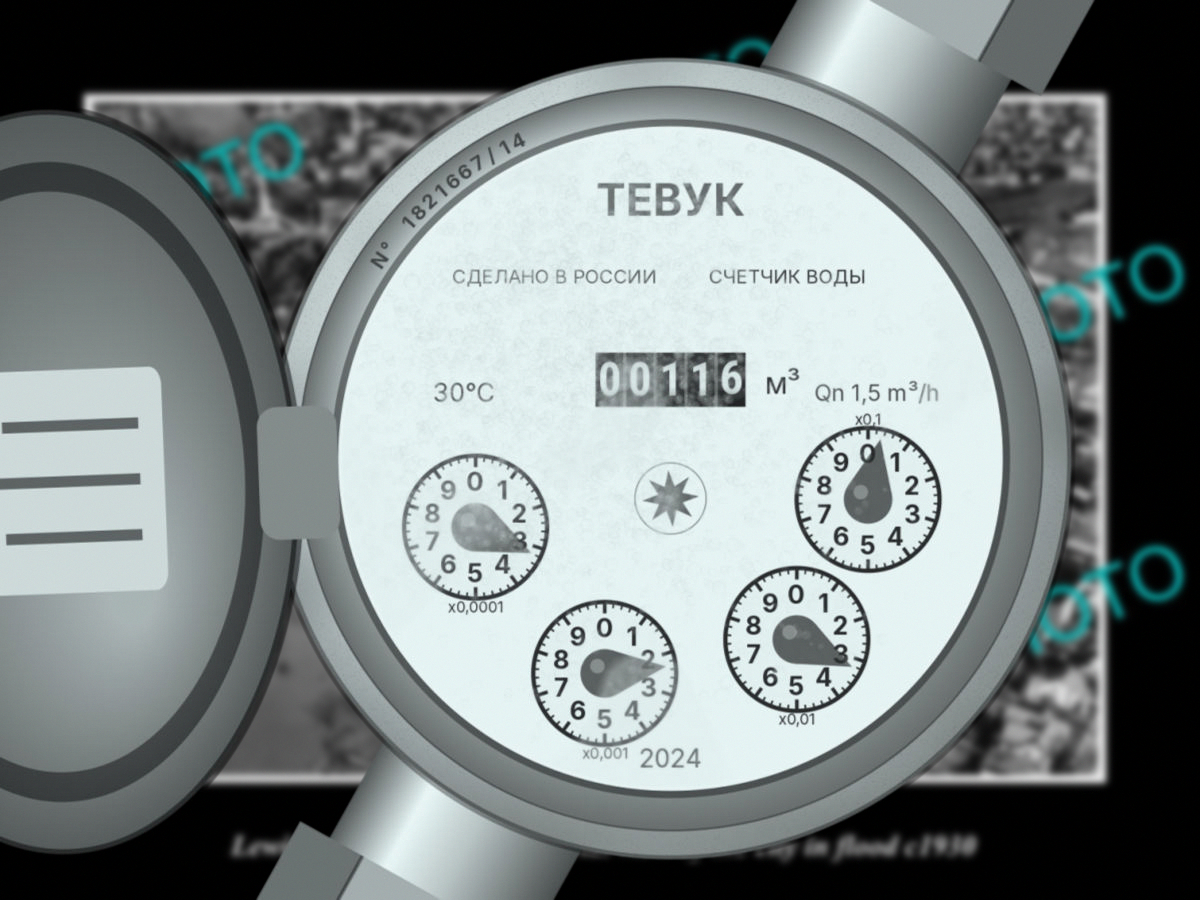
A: 116.0323 m³
